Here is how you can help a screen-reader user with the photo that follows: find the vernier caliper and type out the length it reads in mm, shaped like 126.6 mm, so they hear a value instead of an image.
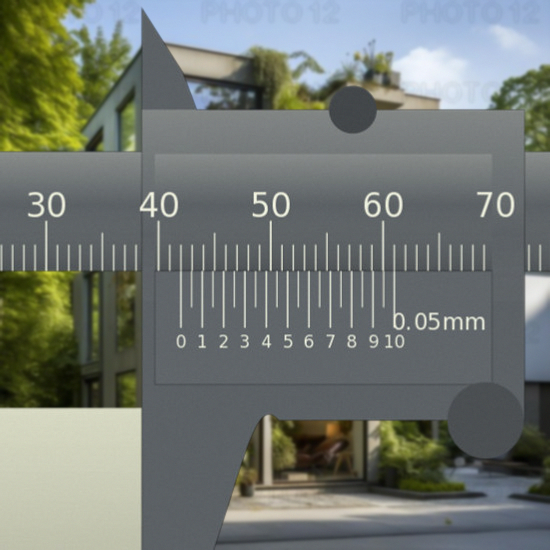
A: 42.0 mm
